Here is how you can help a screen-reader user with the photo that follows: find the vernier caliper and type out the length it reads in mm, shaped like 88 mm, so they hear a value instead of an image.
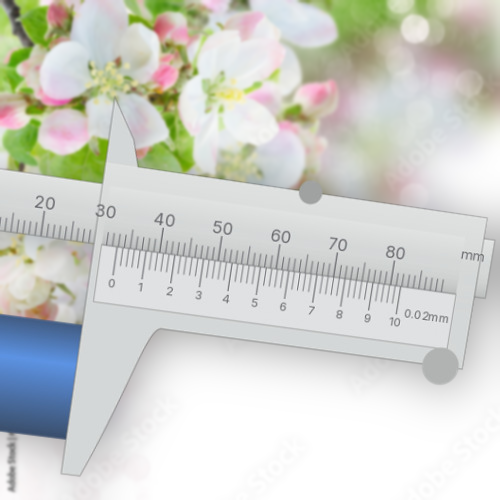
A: 32.8 mm
